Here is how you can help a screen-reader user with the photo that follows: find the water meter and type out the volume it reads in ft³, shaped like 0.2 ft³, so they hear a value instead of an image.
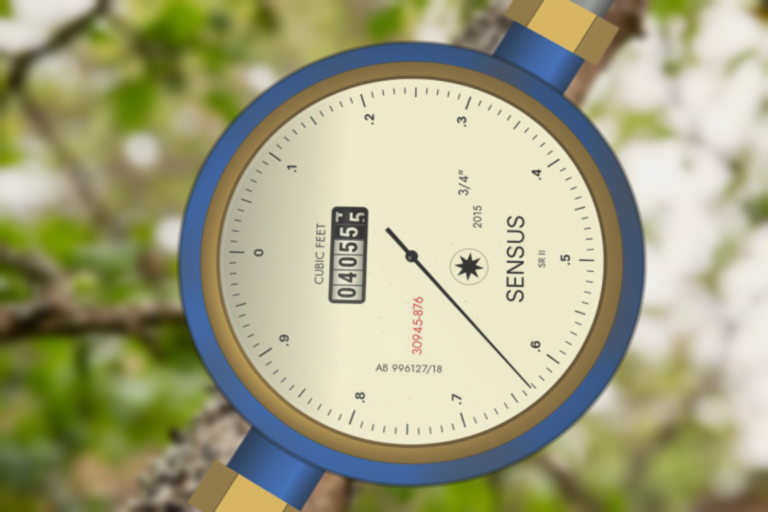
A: 40554.63 ft³
